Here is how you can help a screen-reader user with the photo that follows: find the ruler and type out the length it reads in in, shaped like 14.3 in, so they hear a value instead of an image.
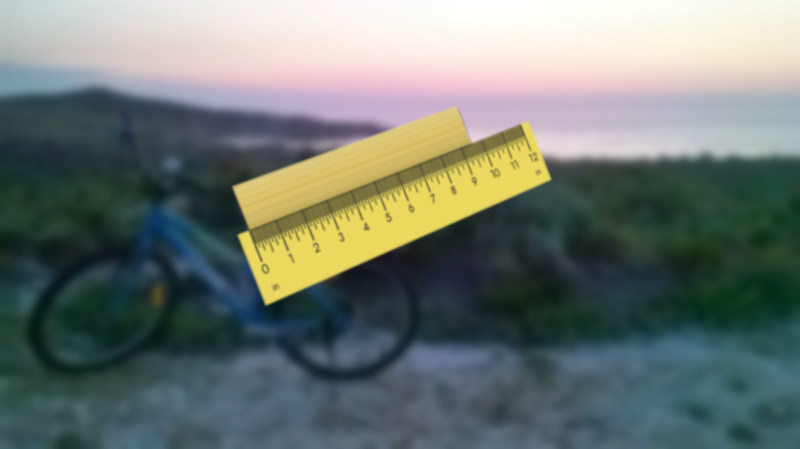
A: 9.5 in
